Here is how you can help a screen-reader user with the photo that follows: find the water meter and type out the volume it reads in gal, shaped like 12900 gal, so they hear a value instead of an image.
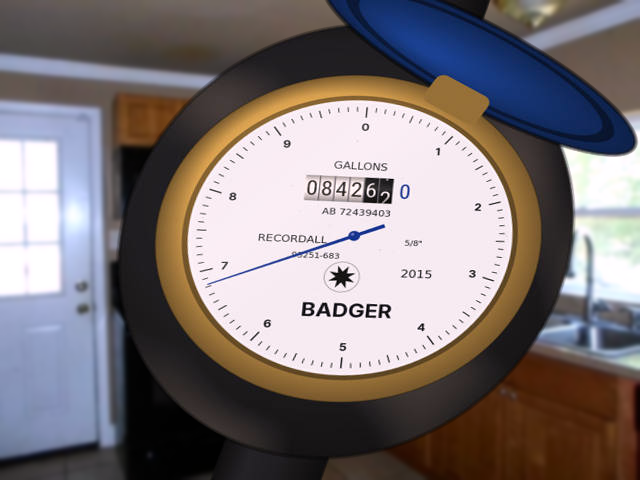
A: 842616.8 gal
